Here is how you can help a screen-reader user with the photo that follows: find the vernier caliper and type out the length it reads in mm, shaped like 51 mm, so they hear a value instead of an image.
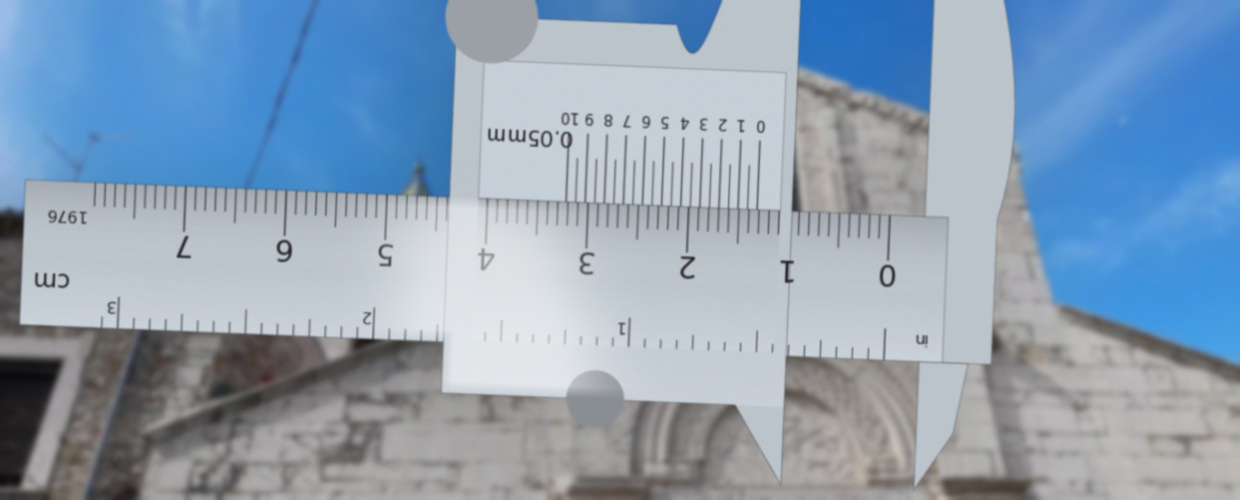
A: 13.2 mm
